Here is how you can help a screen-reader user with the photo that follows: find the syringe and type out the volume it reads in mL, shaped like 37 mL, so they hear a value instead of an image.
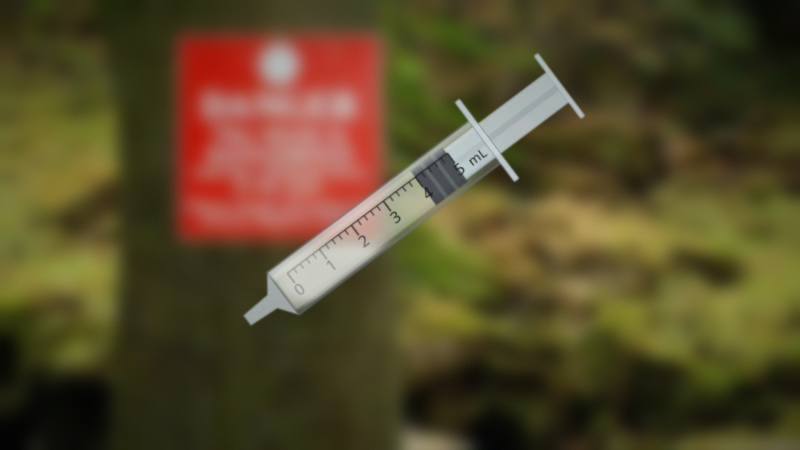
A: 4 mL
